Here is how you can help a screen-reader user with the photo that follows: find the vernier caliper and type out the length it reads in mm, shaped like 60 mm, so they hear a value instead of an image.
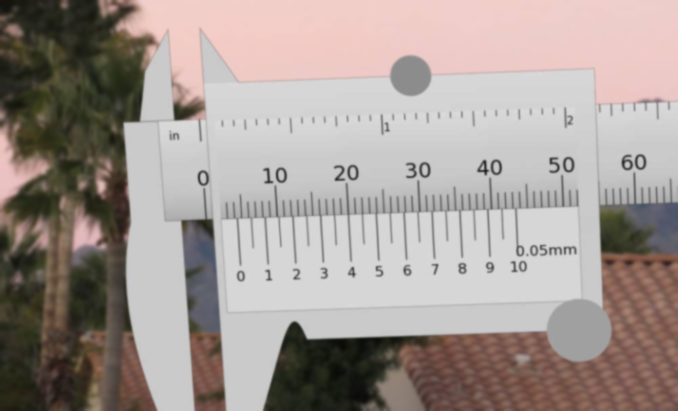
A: 4.4 mm
